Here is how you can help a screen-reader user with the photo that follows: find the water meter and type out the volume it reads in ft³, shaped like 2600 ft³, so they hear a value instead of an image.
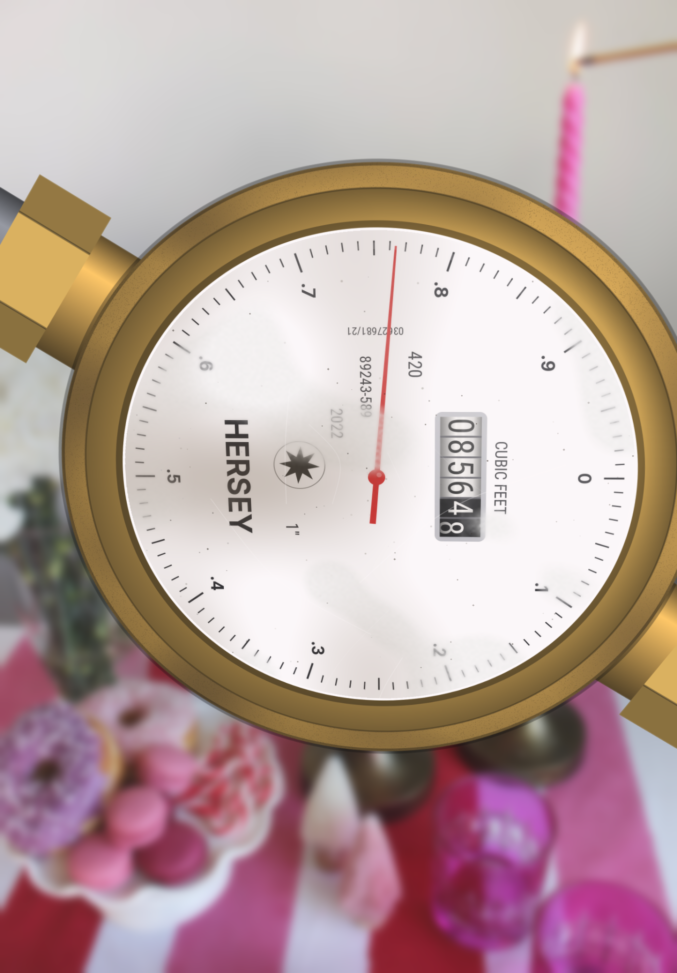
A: 85647.76 ft³
